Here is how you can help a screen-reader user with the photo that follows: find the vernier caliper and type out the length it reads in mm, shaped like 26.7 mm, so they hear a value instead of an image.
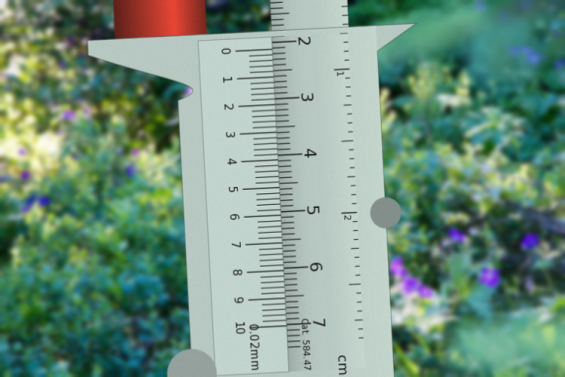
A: 21.2 mm
